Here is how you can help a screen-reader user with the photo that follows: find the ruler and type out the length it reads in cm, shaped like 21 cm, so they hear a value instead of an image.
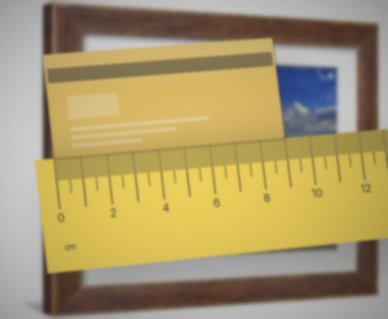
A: 9 cm
